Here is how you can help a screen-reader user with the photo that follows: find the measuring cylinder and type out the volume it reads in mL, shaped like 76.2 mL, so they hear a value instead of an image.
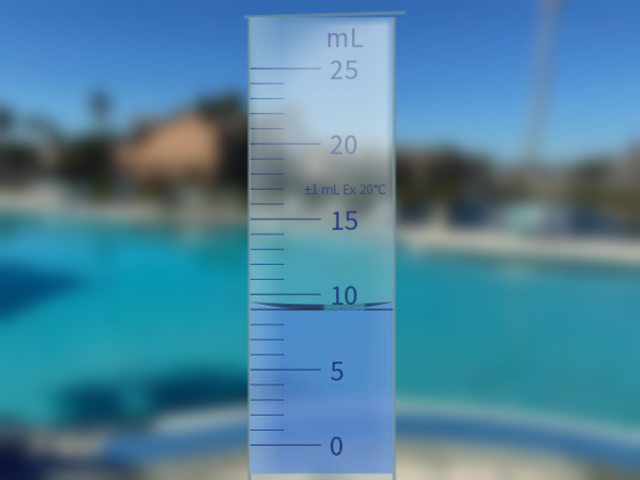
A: 9 mL
